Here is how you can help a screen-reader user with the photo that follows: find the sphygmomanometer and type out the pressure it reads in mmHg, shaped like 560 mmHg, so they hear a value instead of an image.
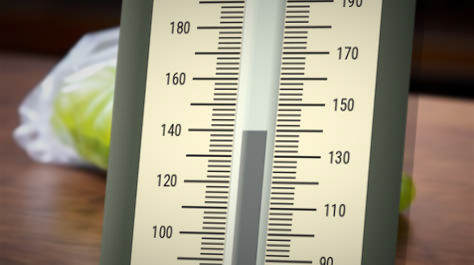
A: 140 mmHg
